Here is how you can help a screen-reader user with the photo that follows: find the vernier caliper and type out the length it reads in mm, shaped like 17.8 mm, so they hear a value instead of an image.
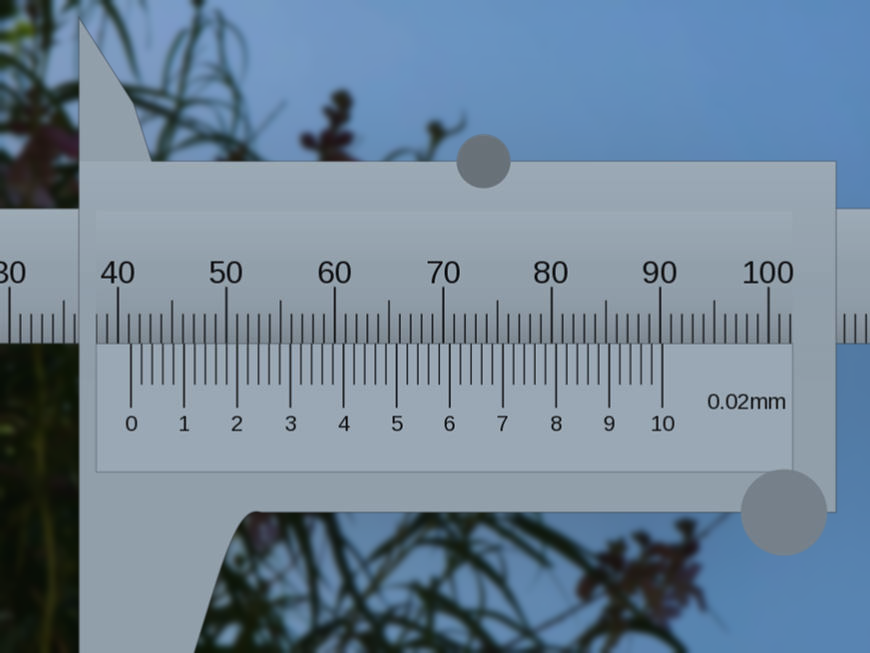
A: 41.2 mm
